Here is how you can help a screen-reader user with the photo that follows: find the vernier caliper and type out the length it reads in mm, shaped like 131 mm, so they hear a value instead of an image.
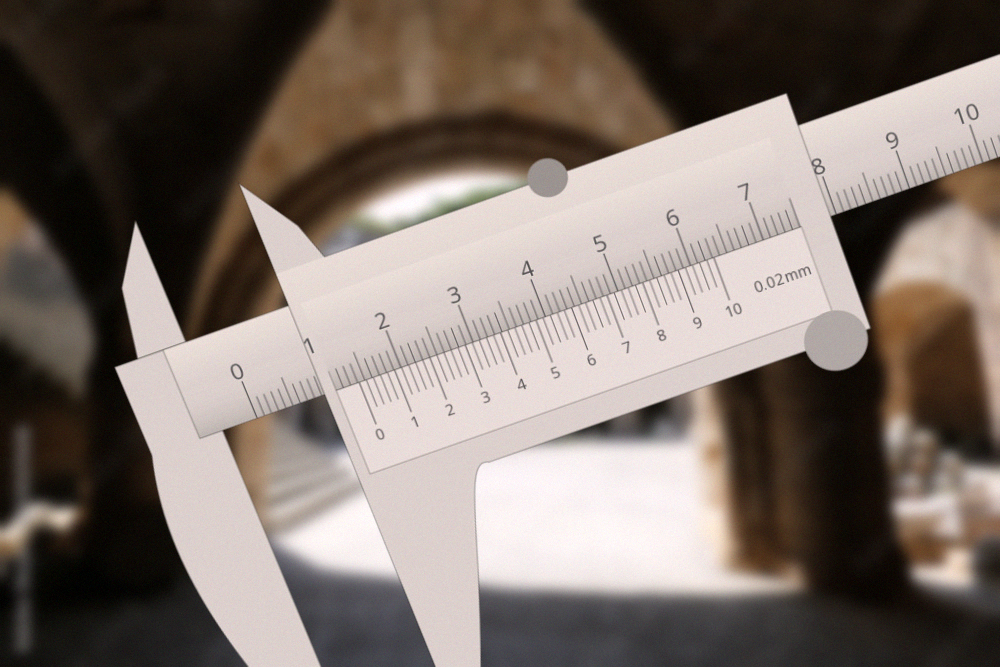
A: 14.2 mm
